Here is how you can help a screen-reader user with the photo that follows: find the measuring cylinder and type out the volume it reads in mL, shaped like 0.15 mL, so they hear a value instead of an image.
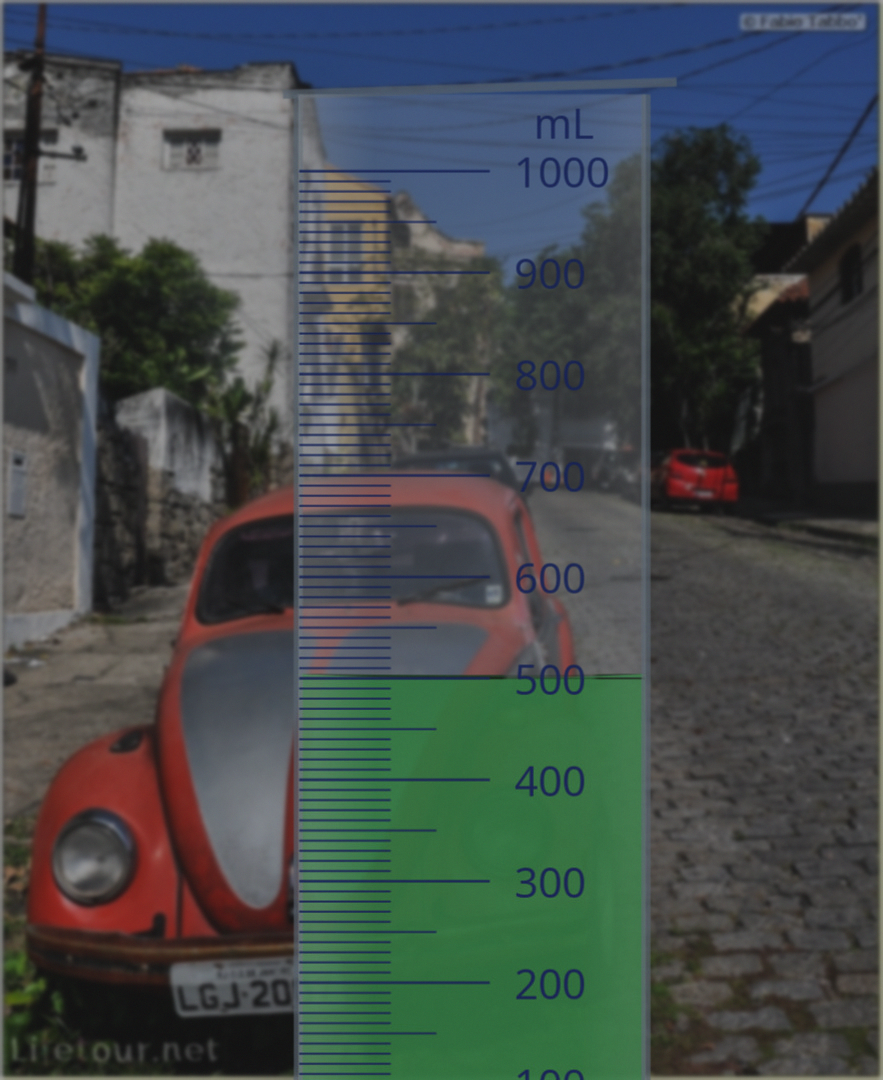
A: 500 mL
